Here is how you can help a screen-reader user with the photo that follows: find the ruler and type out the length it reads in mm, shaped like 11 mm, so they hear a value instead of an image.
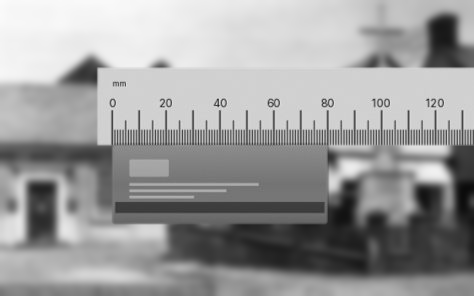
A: 80 mm
